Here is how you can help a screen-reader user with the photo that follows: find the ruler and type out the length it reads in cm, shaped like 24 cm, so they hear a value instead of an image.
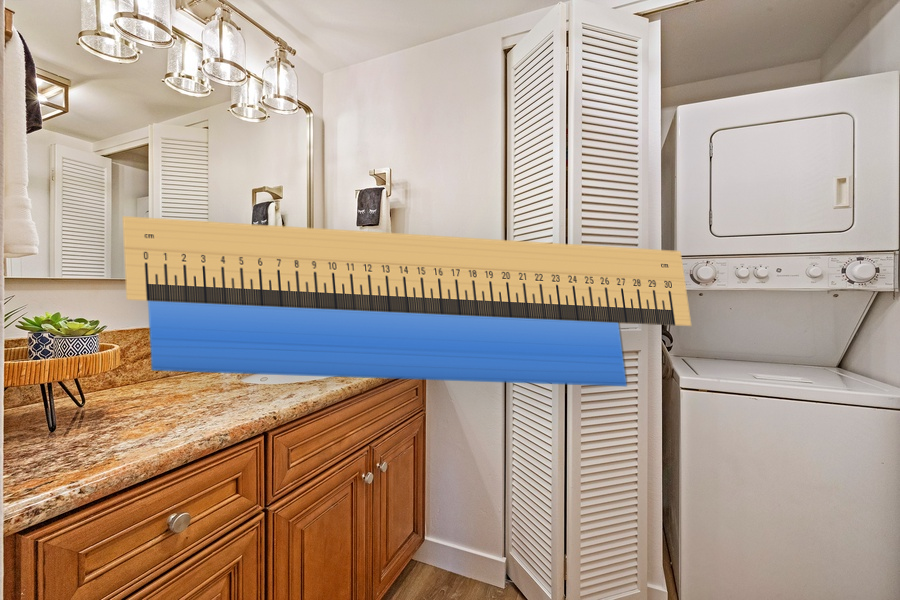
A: 26.5 cm
